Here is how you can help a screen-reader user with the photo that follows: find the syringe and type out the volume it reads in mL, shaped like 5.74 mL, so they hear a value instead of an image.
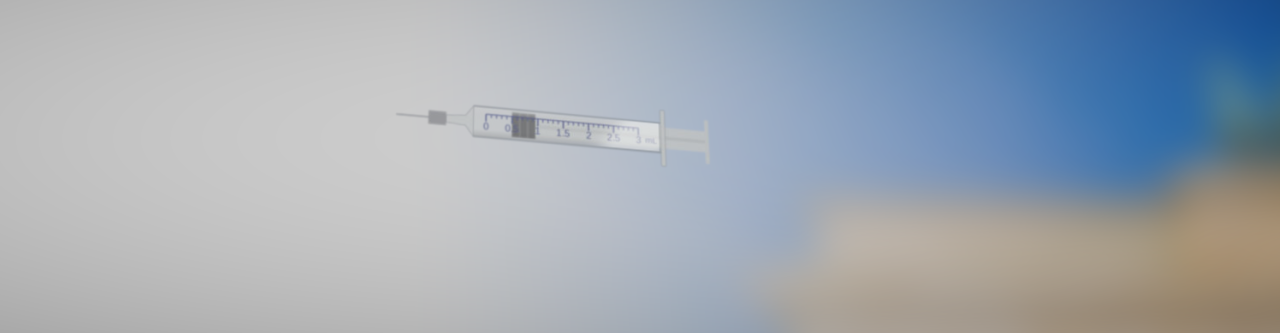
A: 0.5 mL
